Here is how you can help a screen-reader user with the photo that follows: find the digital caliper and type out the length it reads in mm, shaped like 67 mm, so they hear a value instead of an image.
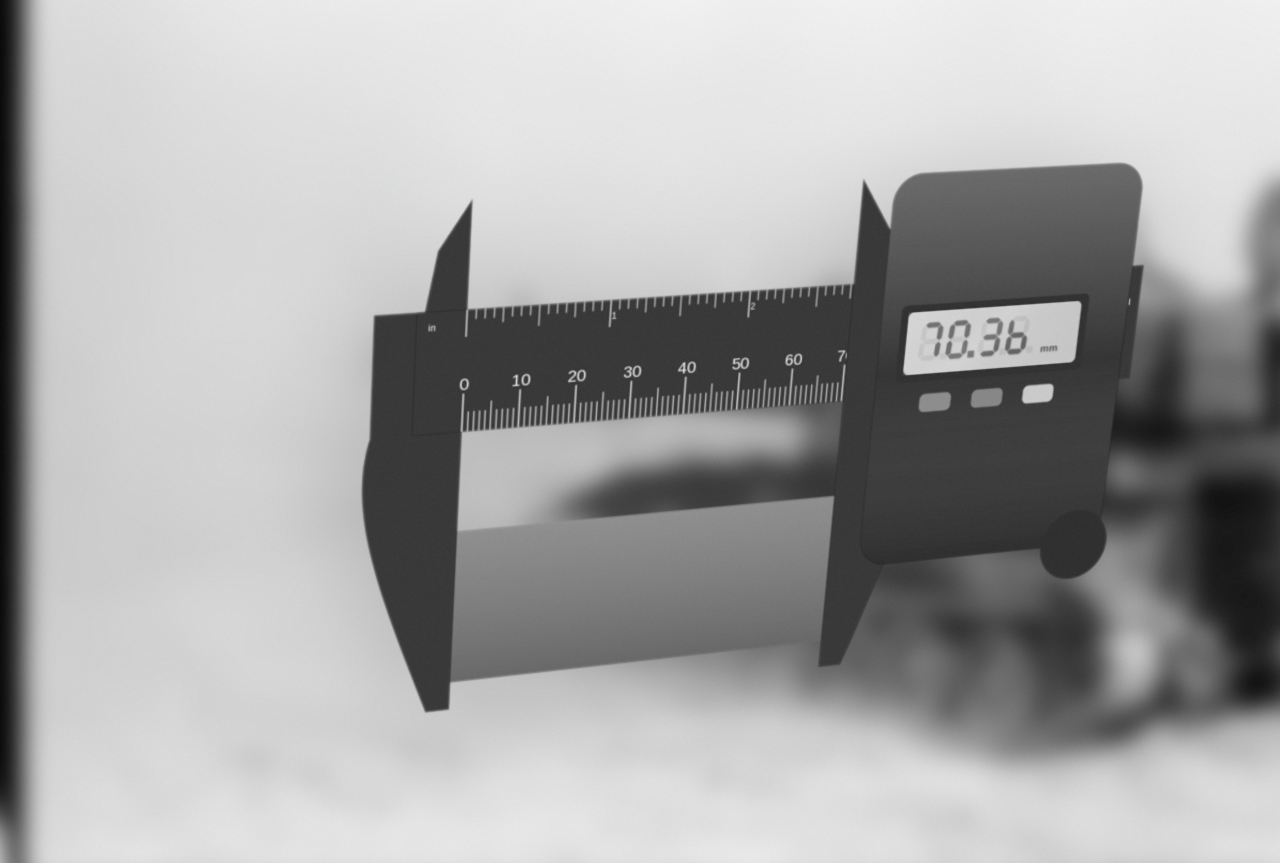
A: 70.36 mm
